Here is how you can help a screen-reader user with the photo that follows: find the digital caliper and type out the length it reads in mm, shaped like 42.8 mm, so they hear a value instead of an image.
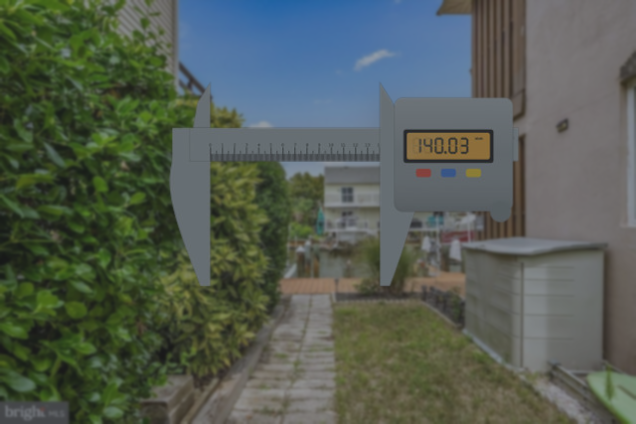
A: 140.03 mm
